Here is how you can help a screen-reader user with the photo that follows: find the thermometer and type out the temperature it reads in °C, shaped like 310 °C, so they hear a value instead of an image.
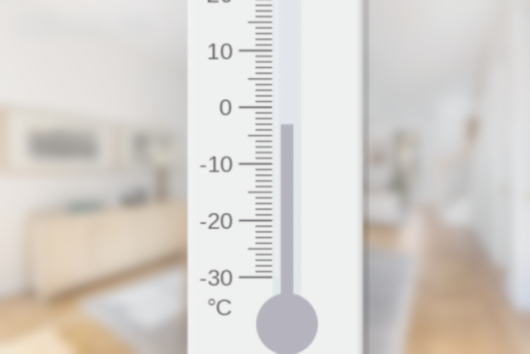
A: -3 °C
